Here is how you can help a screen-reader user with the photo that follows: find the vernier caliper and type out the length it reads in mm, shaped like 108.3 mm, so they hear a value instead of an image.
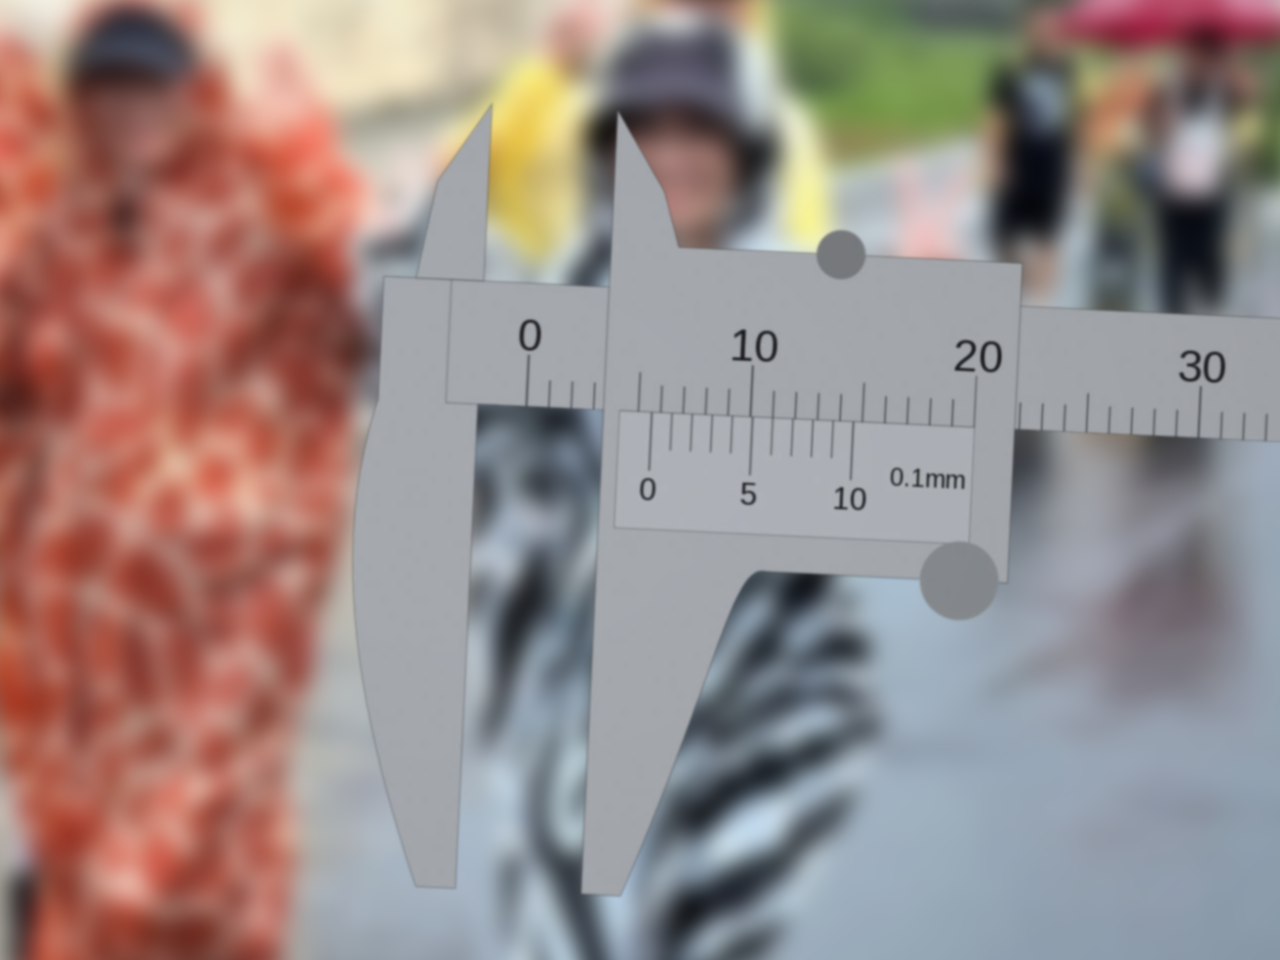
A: 5.6 mm
